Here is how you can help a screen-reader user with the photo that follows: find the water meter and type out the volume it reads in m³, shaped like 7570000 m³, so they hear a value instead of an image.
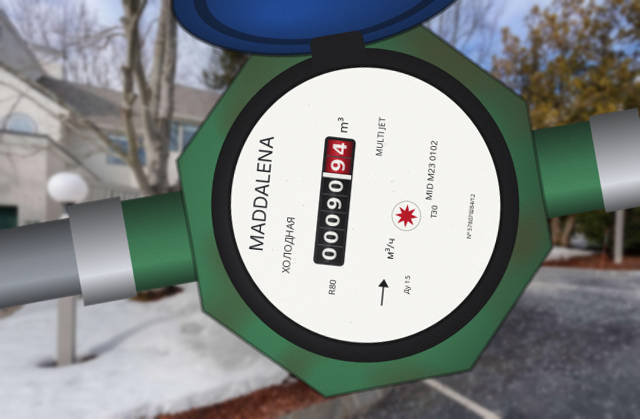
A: 90.94 m³
